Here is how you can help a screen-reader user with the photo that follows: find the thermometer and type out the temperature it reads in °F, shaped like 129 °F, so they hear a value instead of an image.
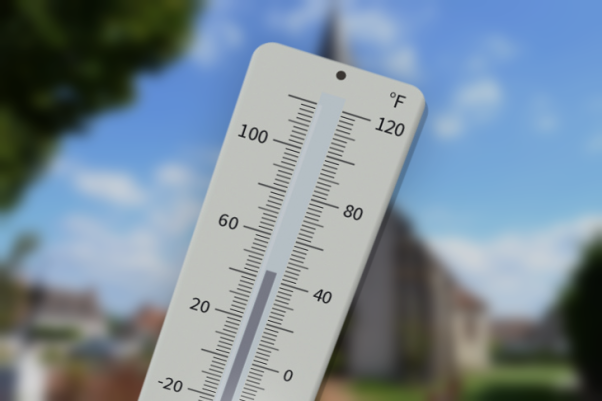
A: 44 °F
